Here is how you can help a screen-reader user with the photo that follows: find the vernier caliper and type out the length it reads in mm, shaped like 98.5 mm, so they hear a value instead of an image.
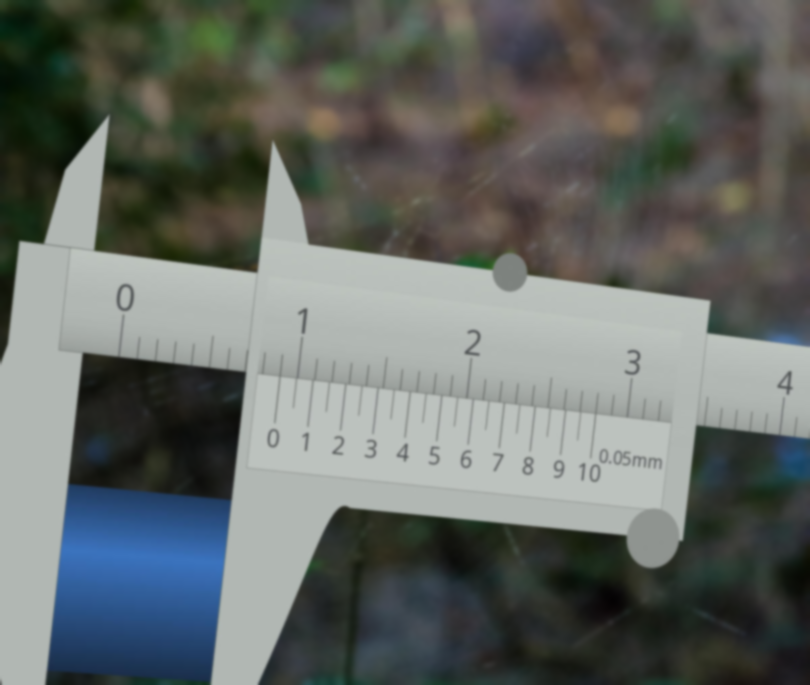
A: 9.0 mm
